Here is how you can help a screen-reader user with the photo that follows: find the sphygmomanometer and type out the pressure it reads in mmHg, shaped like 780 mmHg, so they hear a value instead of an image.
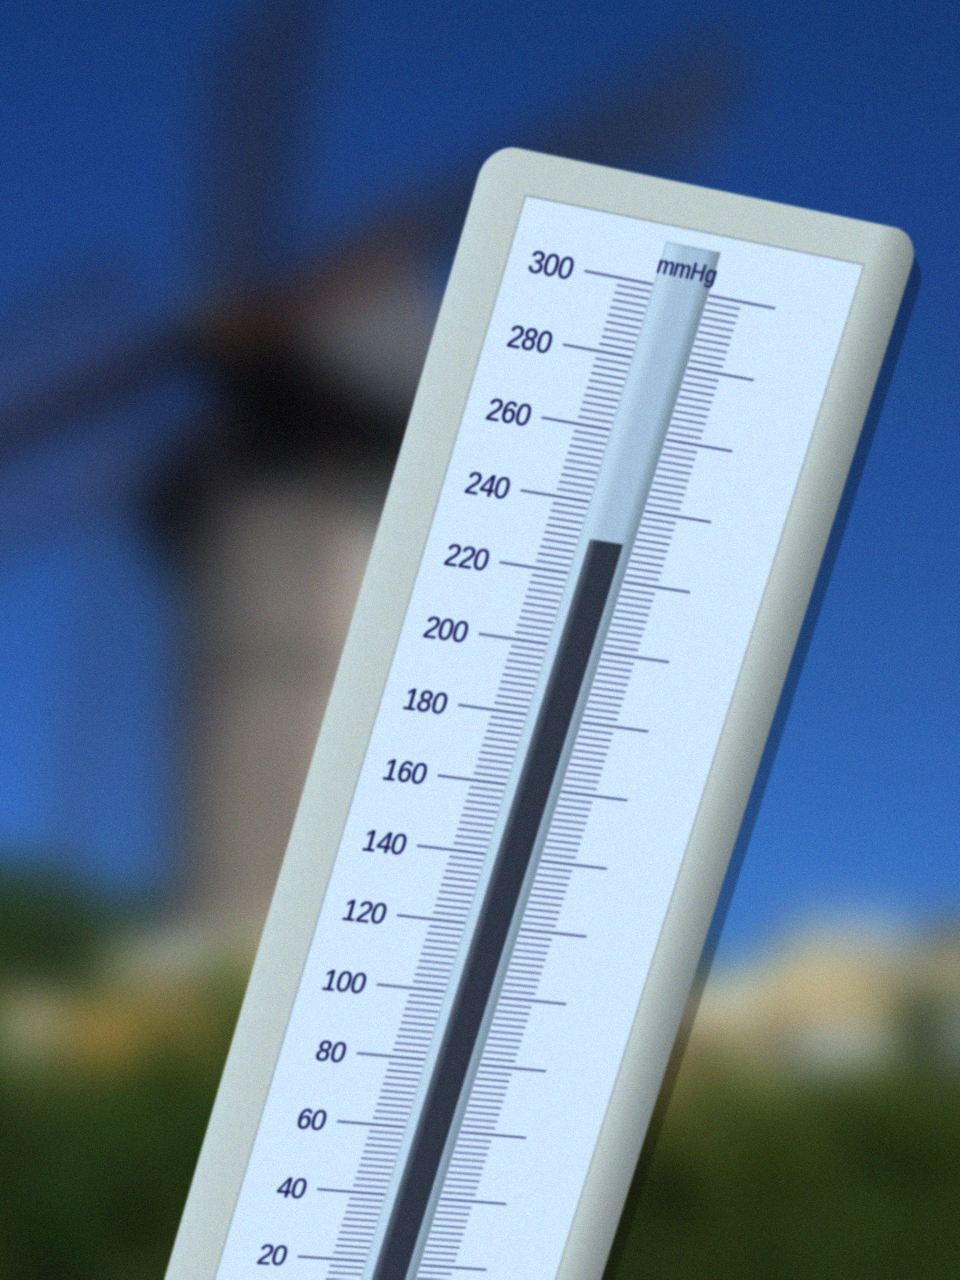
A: 230 mmHg
